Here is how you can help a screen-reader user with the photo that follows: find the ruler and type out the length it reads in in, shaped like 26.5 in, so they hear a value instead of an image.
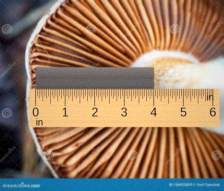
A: 4 in
